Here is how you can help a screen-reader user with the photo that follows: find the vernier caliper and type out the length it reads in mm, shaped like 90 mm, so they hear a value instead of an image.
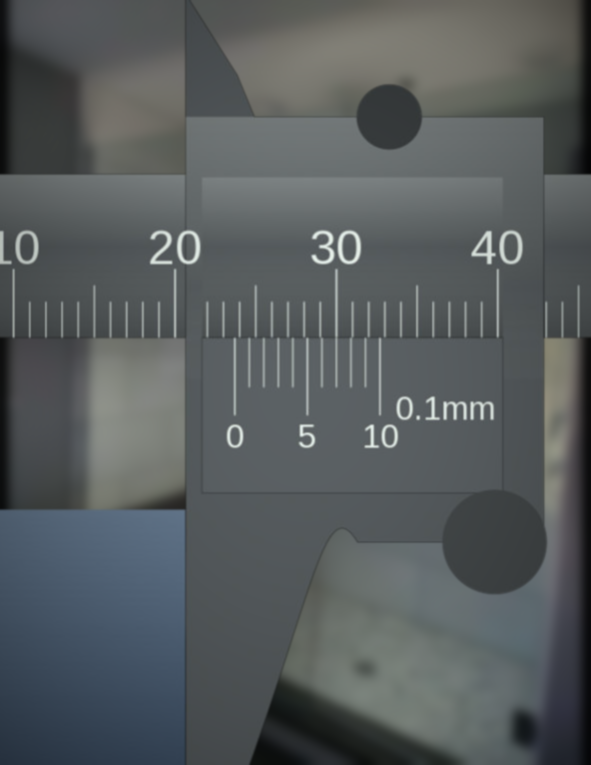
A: 23.7 mm
